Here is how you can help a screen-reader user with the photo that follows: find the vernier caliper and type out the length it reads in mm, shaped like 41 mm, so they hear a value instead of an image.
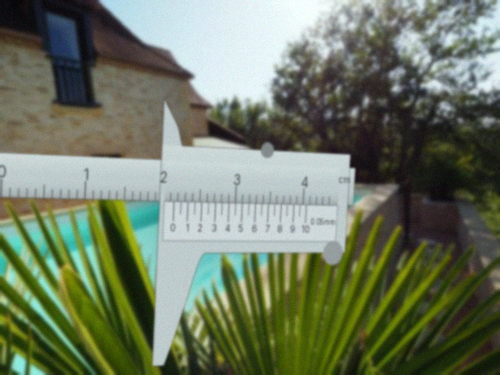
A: 21.5 mm
